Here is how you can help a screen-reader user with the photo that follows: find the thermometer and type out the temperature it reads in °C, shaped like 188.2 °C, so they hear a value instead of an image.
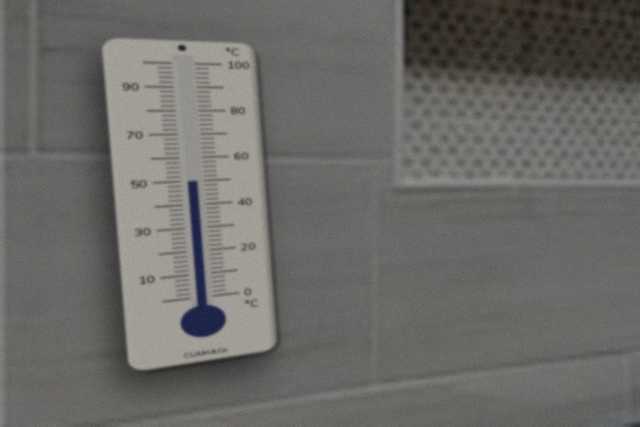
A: 50 °C
